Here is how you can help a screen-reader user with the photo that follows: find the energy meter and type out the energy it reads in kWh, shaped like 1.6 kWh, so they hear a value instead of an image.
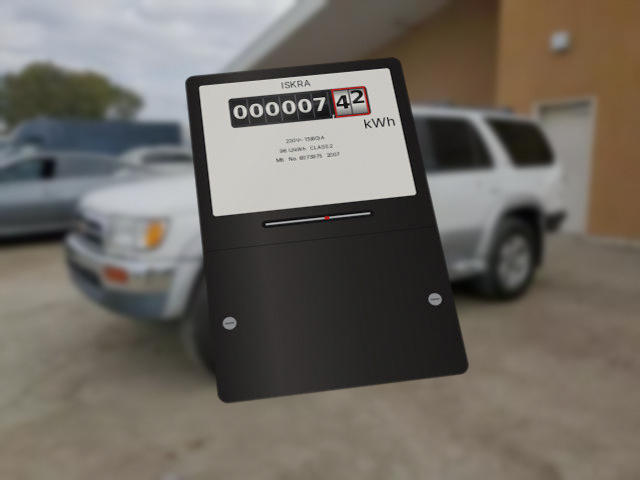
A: 7.42 kWh
